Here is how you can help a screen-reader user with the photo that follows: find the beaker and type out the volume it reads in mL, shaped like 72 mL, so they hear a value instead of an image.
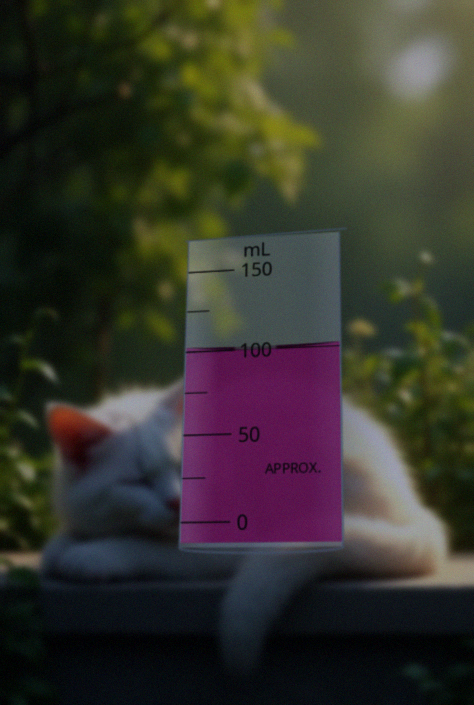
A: 100 mL
